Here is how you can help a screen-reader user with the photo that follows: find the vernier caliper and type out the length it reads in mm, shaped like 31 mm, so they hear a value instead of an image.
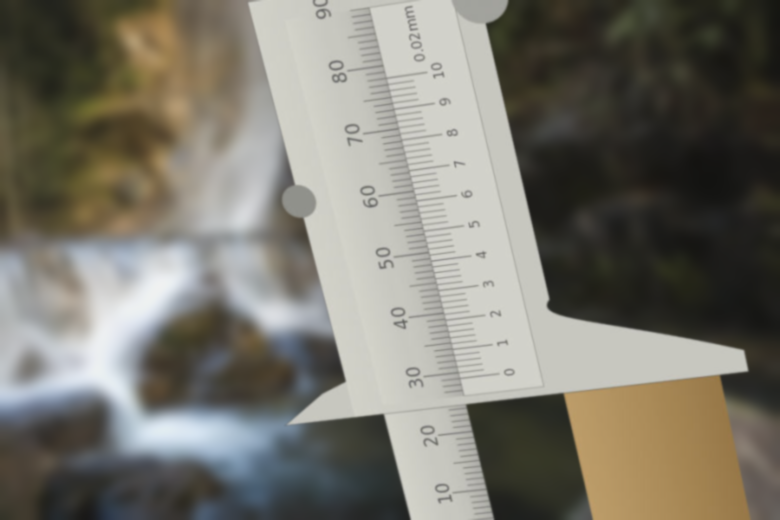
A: 29.0 mm
